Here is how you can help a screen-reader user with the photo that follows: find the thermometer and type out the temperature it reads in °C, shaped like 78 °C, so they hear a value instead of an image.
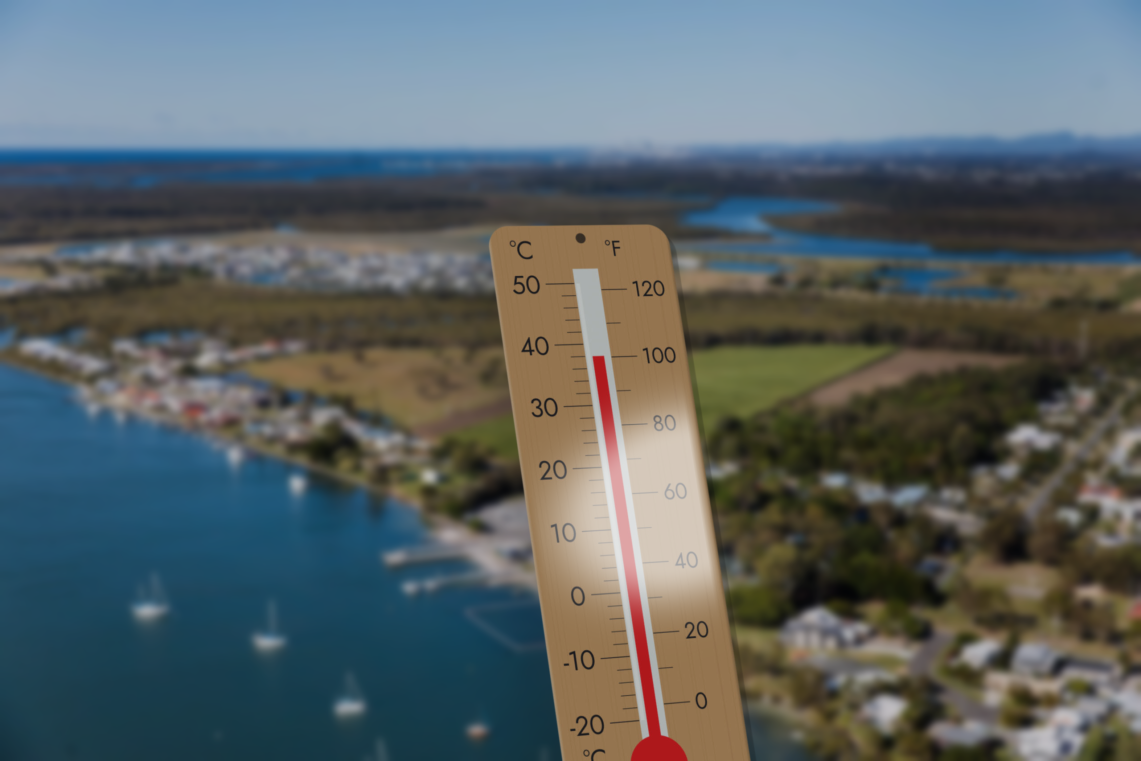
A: 38 °C
